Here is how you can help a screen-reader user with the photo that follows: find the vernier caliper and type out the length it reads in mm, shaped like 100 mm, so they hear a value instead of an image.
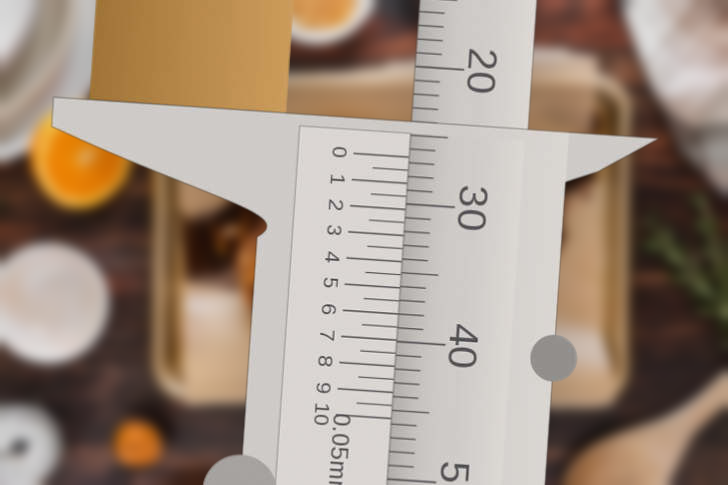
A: 26.6 mm
